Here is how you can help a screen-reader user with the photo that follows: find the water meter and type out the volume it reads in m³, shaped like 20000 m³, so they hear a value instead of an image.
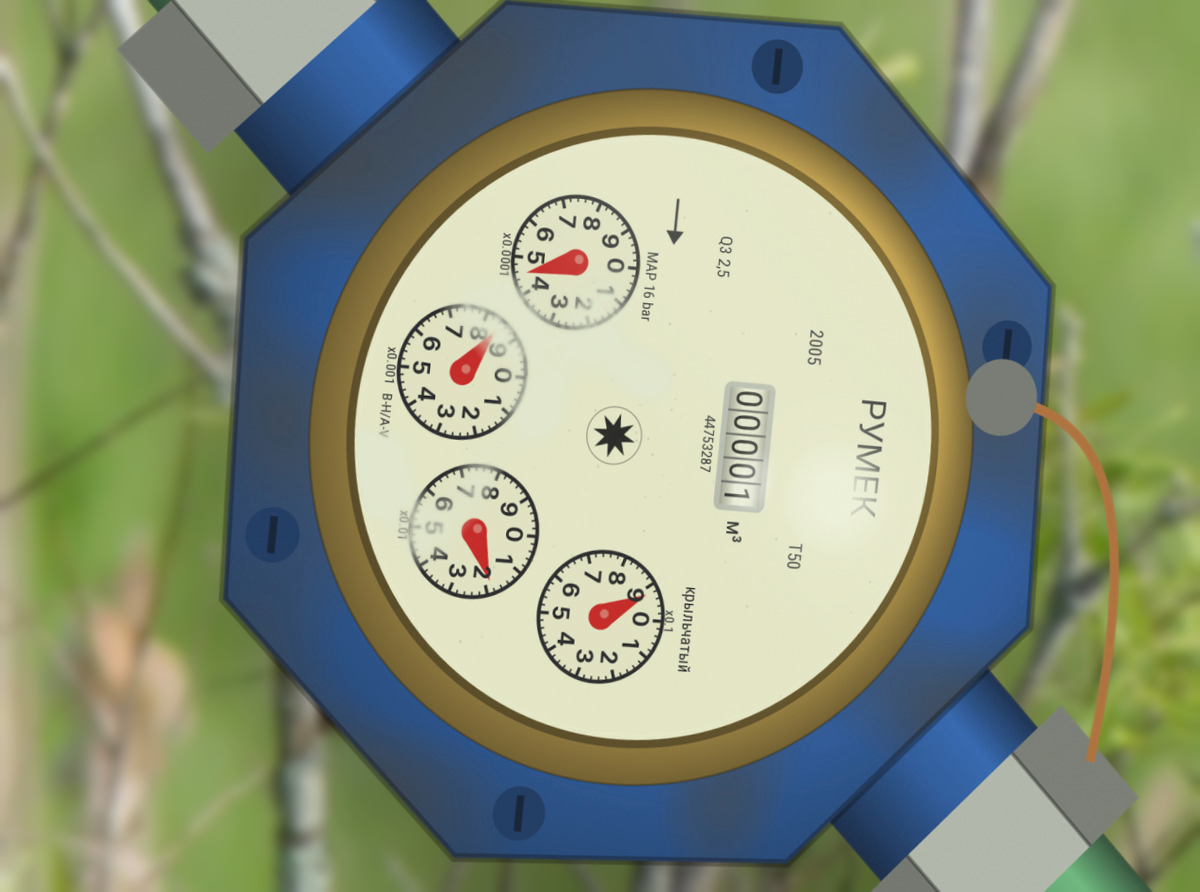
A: 0.9184 m³
